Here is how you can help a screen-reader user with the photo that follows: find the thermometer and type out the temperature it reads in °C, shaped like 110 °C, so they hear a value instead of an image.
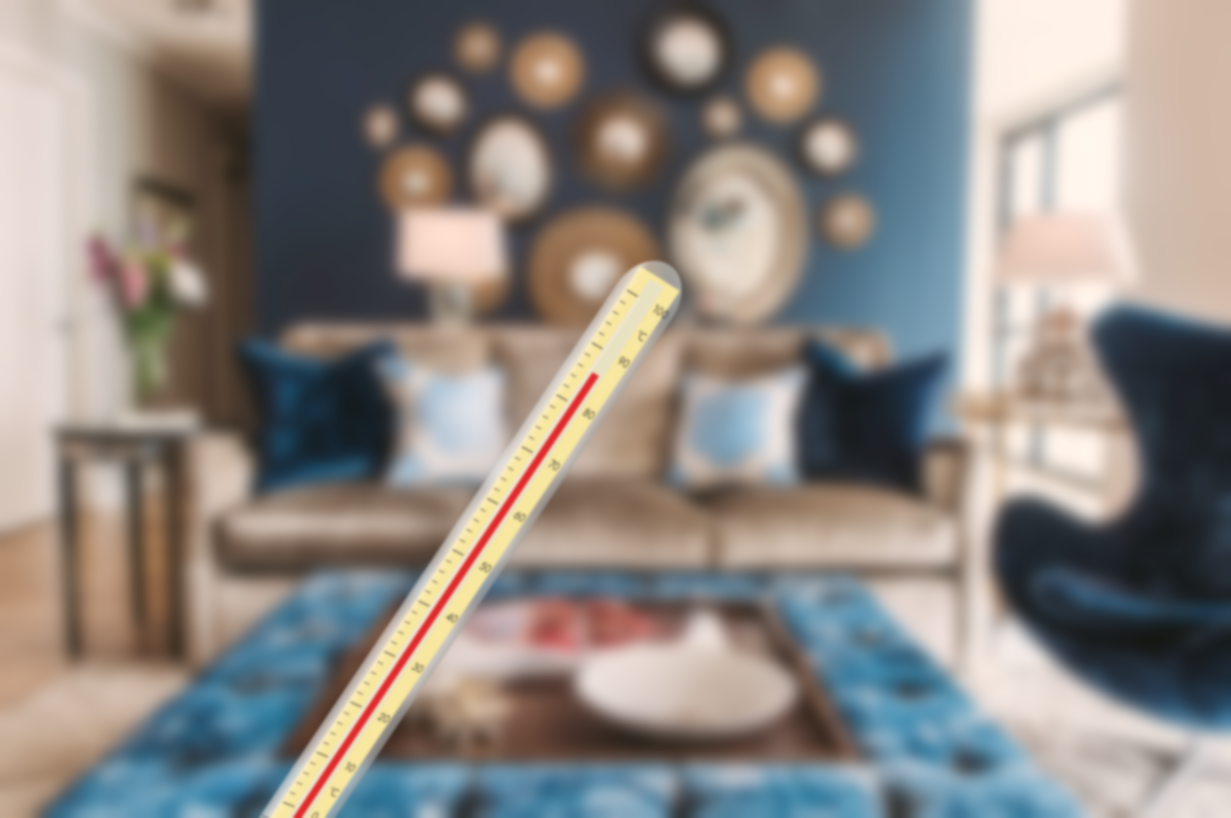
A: 86 °C
